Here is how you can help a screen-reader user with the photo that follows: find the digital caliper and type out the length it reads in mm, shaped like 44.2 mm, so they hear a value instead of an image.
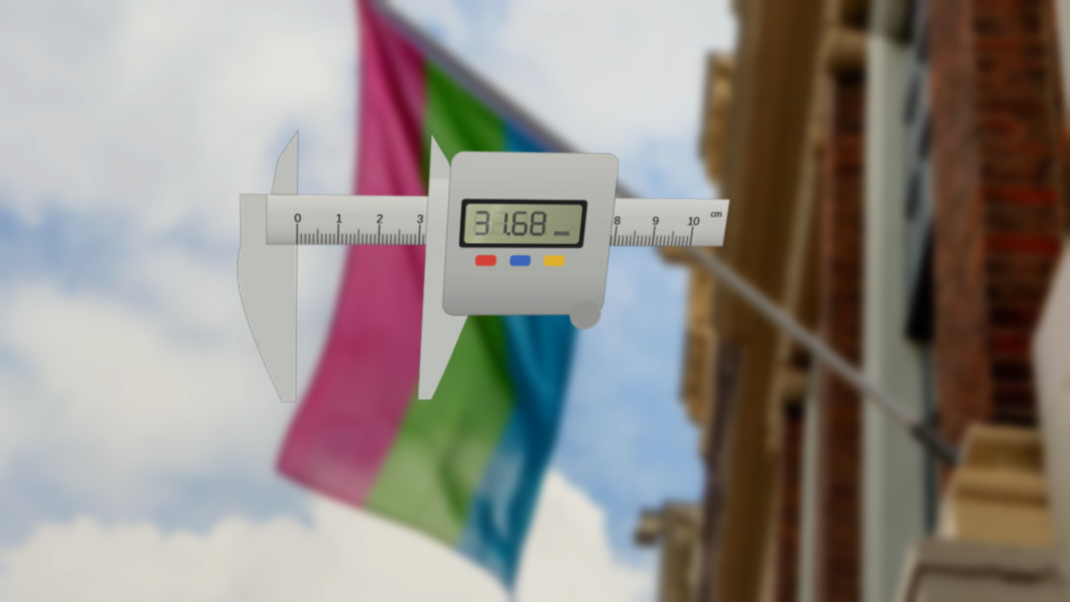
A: 31.68 mm
